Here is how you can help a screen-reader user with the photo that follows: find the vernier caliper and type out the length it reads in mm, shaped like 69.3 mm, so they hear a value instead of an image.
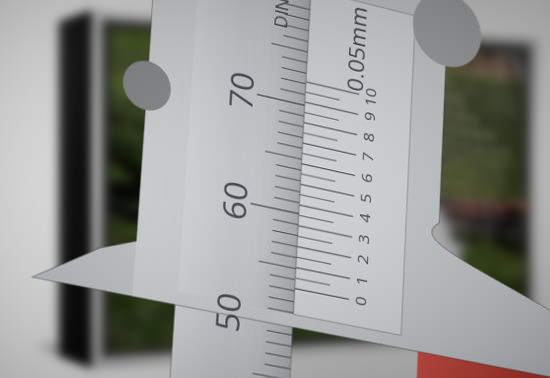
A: 53.2 mm
